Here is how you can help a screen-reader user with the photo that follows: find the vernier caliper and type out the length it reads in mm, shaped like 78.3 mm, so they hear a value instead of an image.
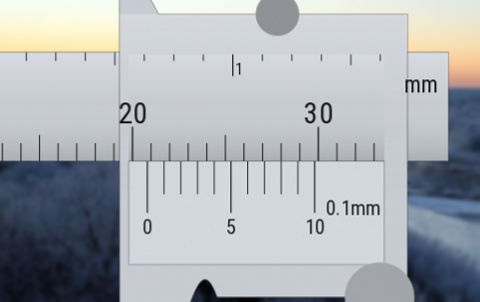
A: 20.8 mm
